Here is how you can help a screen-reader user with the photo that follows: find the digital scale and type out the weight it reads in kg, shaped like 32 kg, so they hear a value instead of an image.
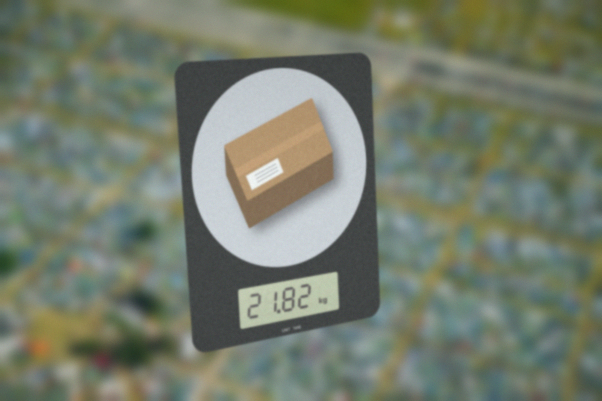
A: 21.82 kg
